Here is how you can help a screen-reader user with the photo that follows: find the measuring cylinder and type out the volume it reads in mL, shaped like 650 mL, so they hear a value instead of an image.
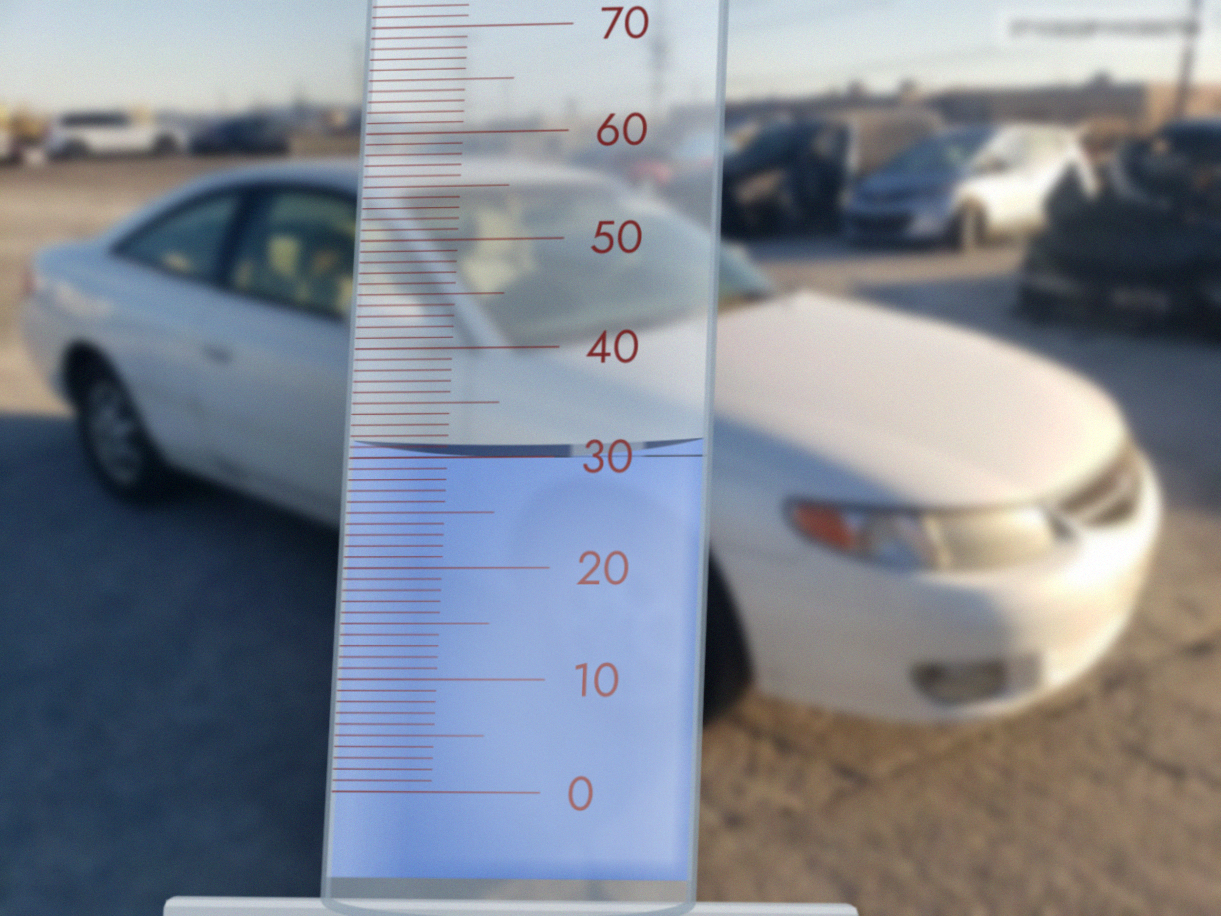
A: 30 mL
